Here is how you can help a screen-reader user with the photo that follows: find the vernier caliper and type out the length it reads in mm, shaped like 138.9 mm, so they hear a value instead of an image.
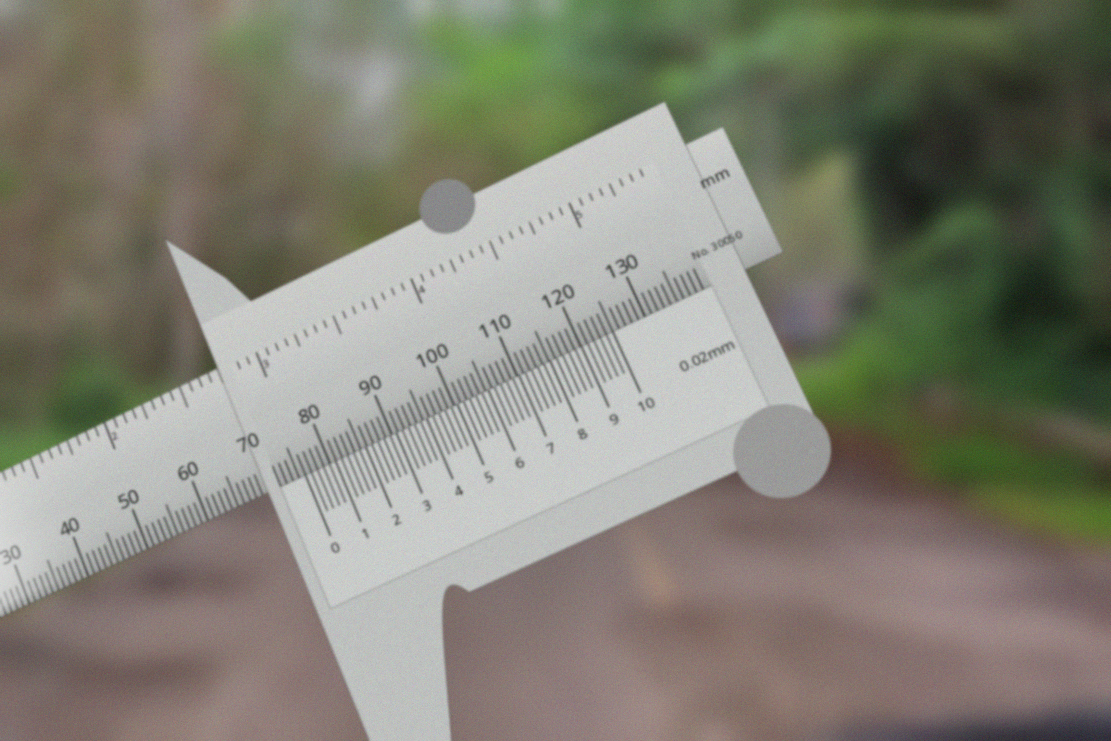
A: 76.0 mm
